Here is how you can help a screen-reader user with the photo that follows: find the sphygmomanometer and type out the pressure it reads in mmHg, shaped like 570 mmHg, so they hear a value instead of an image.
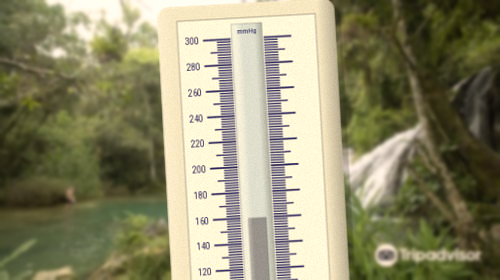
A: 160 mmHg
